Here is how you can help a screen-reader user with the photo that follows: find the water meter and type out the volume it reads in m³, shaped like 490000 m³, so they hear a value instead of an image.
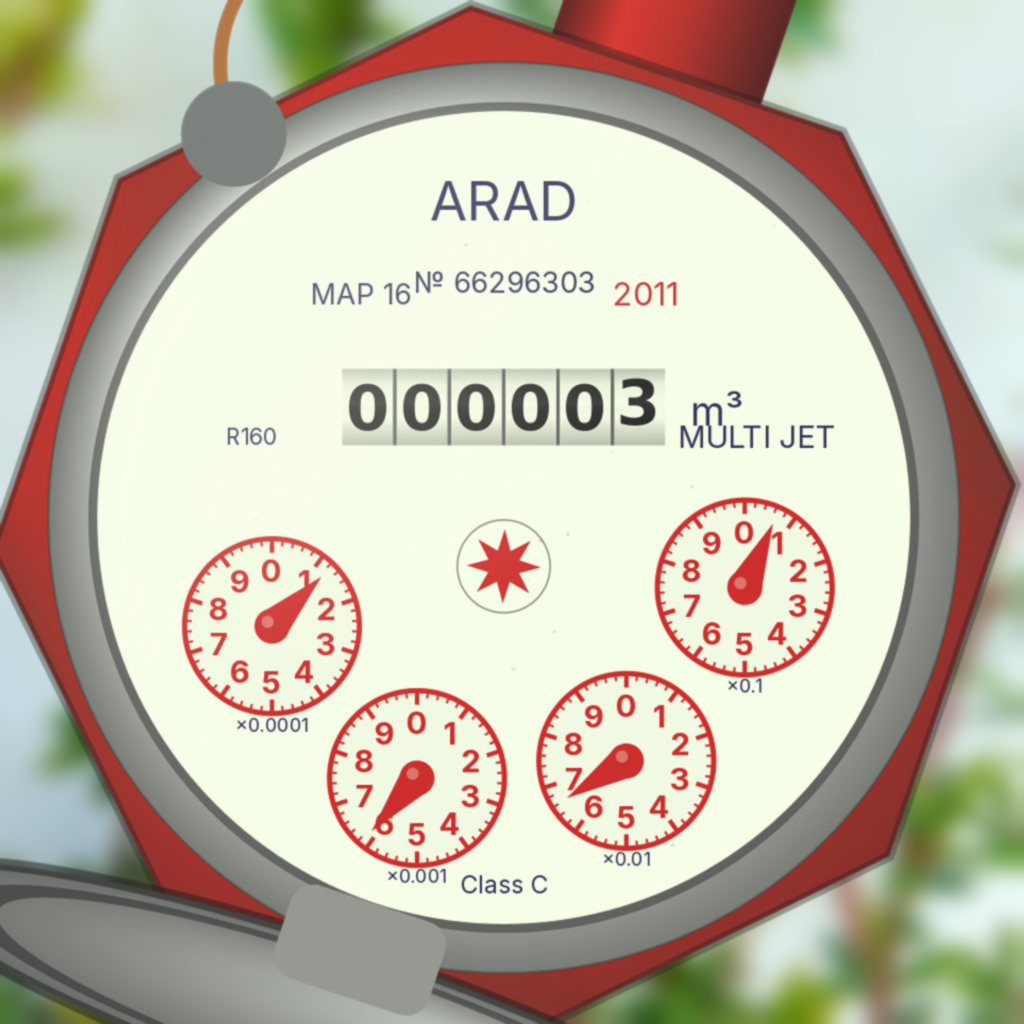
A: 3.0661 m³
